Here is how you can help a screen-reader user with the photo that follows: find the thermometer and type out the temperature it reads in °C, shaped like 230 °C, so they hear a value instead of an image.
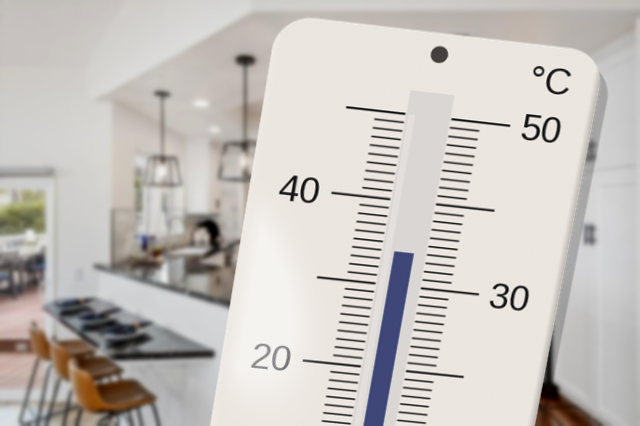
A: 34 °C
